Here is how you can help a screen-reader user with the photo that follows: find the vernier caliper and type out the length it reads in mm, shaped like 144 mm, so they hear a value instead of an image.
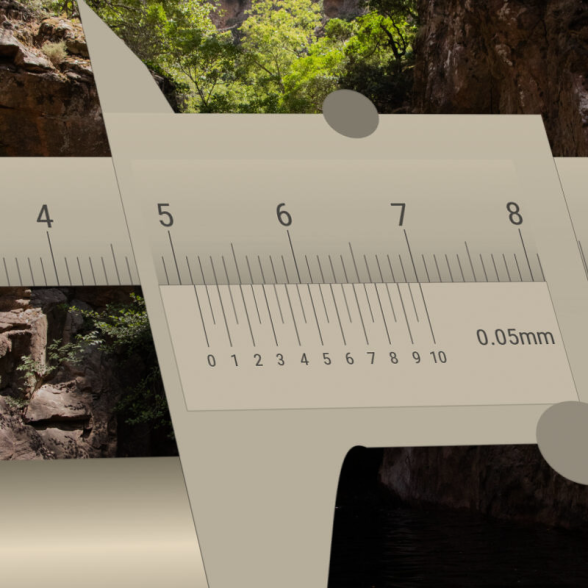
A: 51.1 mm
